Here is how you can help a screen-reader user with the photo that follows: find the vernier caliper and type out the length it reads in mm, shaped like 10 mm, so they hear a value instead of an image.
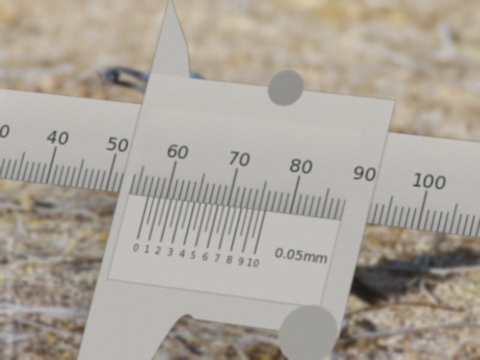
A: 57.0 mm
